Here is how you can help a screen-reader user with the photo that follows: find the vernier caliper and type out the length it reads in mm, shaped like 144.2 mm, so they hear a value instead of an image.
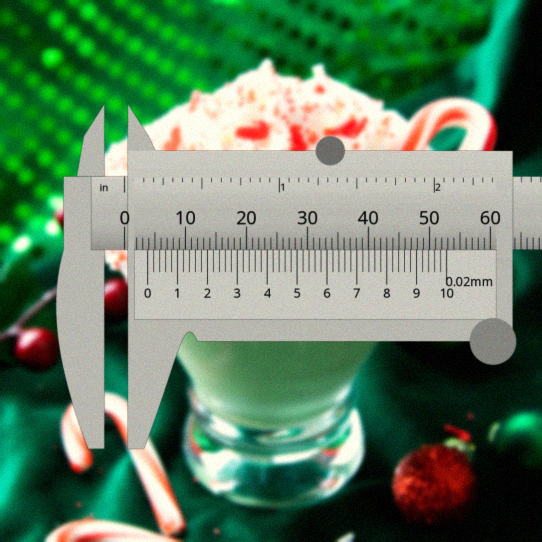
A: 3.8 mm
